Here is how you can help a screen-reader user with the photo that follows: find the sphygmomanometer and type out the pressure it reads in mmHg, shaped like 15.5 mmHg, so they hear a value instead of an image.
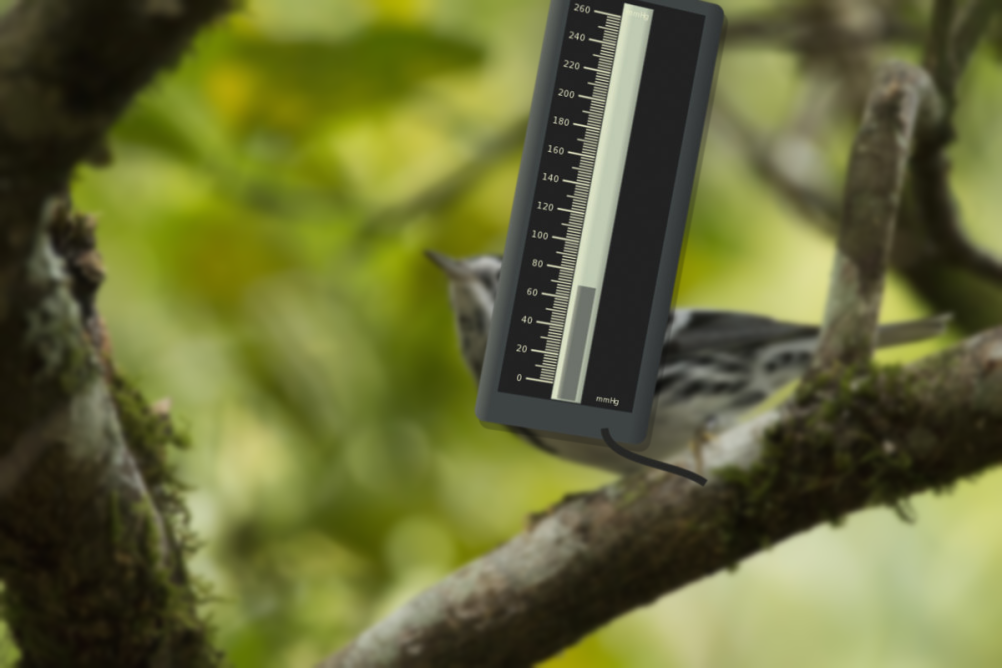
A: 70 mmHg
